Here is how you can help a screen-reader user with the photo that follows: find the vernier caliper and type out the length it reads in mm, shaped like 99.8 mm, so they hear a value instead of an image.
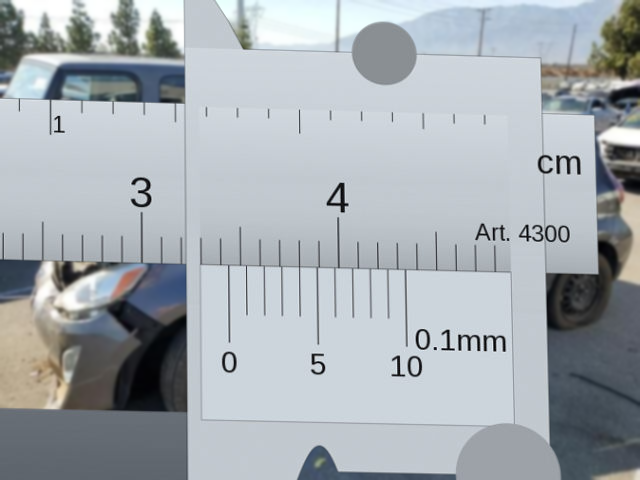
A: 34.4 mm
